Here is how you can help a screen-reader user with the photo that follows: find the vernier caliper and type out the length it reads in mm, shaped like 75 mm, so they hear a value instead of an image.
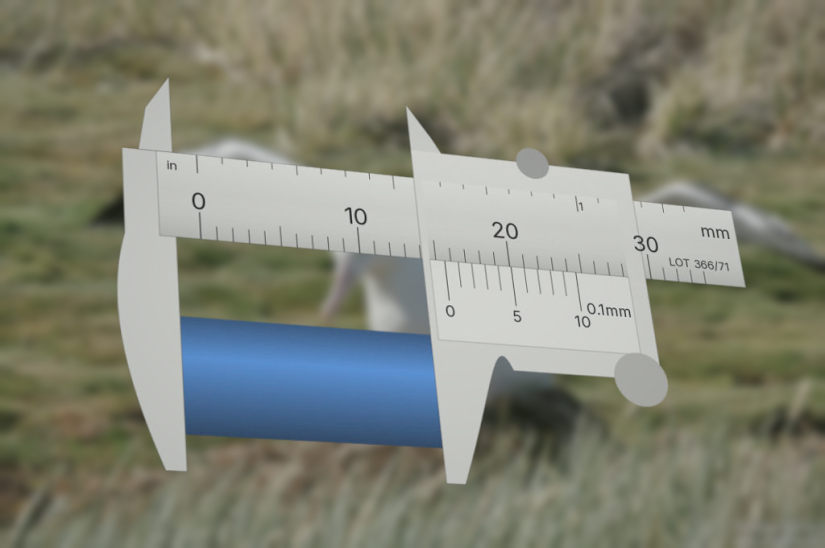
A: 15.6 mm
